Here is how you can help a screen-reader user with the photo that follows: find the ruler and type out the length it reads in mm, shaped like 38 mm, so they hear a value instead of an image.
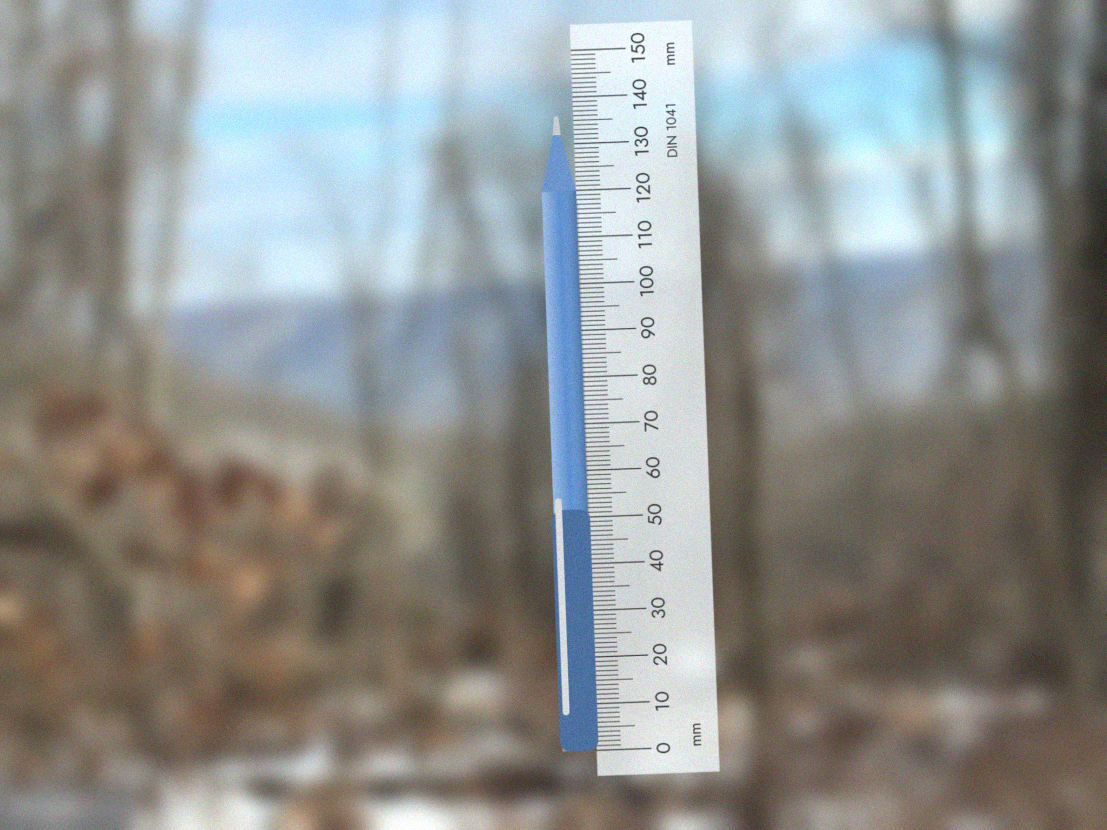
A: 136 mm
